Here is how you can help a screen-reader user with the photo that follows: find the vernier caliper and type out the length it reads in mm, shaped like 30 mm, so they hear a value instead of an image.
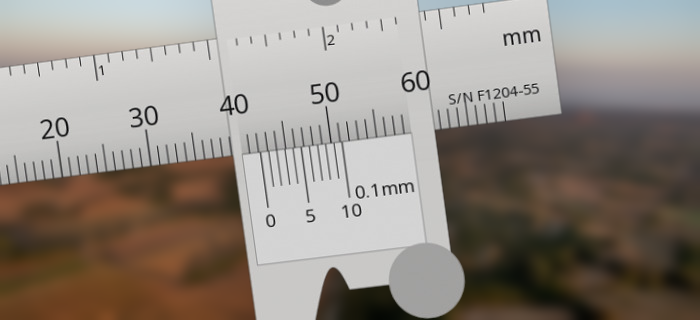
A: 42.2 mm
